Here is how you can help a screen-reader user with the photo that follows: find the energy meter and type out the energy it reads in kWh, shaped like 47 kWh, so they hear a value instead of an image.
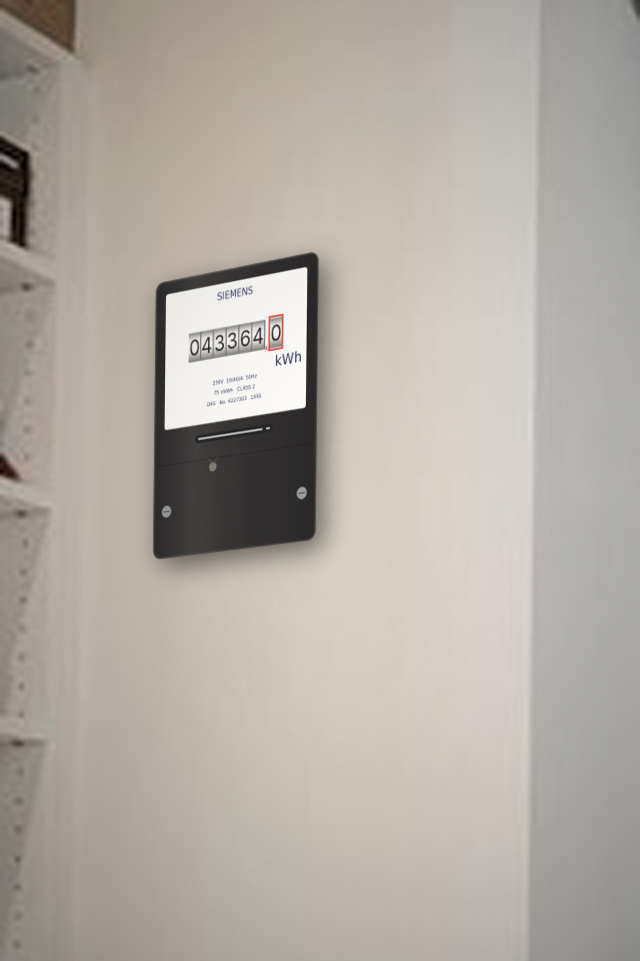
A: 43364.0 kWh
